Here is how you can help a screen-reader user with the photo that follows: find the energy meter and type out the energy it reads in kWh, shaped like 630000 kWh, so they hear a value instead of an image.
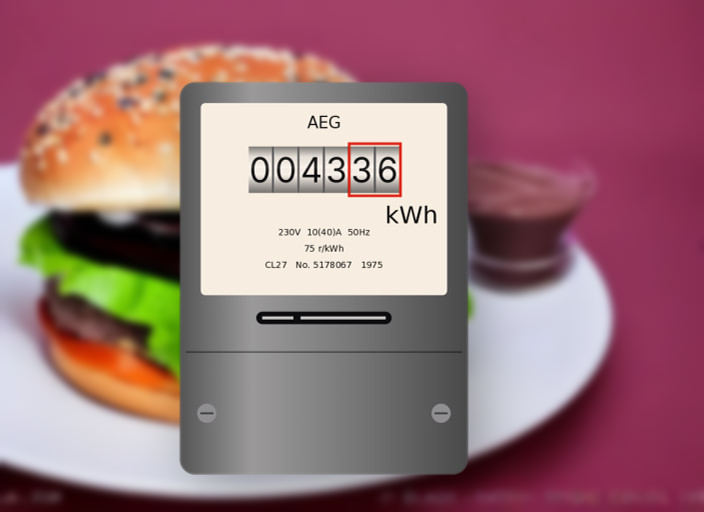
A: 43.36 kWh
